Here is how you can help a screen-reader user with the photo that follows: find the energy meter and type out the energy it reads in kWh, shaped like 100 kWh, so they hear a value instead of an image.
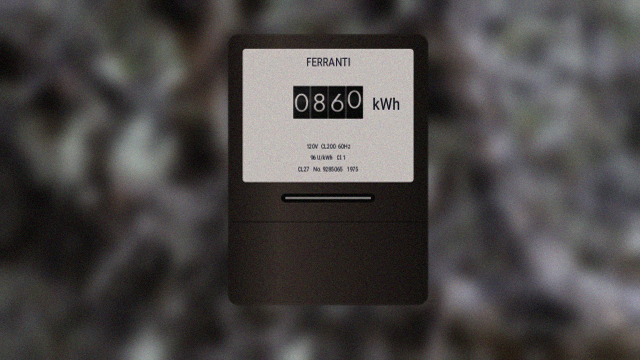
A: 860 kWh
